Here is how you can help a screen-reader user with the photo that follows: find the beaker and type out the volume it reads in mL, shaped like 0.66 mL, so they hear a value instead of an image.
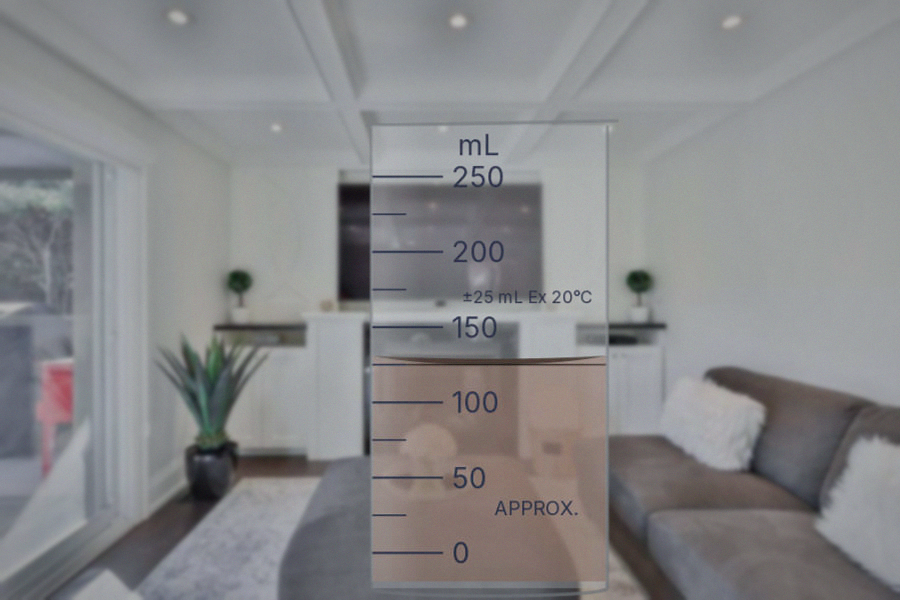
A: 125 mL
